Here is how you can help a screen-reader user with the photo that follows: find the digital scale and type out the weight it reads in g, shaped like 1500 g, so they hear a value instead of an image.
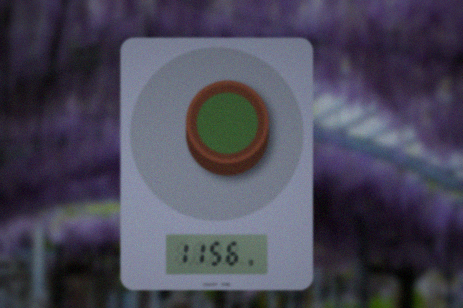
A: 1156 g
